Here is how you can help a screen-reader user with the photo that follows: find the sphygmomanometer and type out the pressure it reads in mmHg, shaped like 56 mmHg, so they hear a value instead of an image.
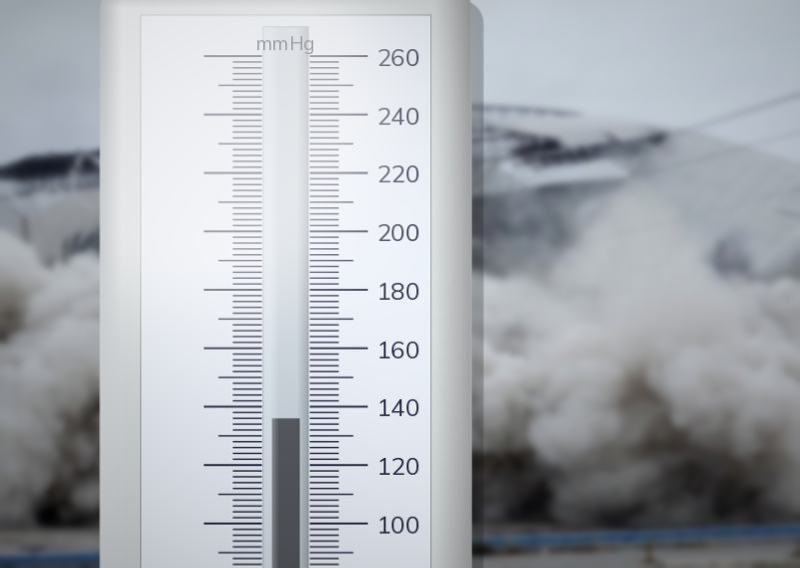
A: 136 mmHg
